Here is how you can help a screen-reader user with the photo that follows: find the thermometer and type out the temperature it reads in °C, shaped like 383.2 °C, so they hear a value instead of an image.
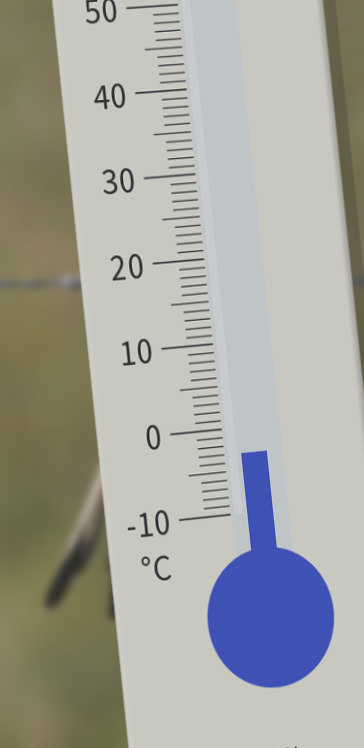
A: -3 °C
